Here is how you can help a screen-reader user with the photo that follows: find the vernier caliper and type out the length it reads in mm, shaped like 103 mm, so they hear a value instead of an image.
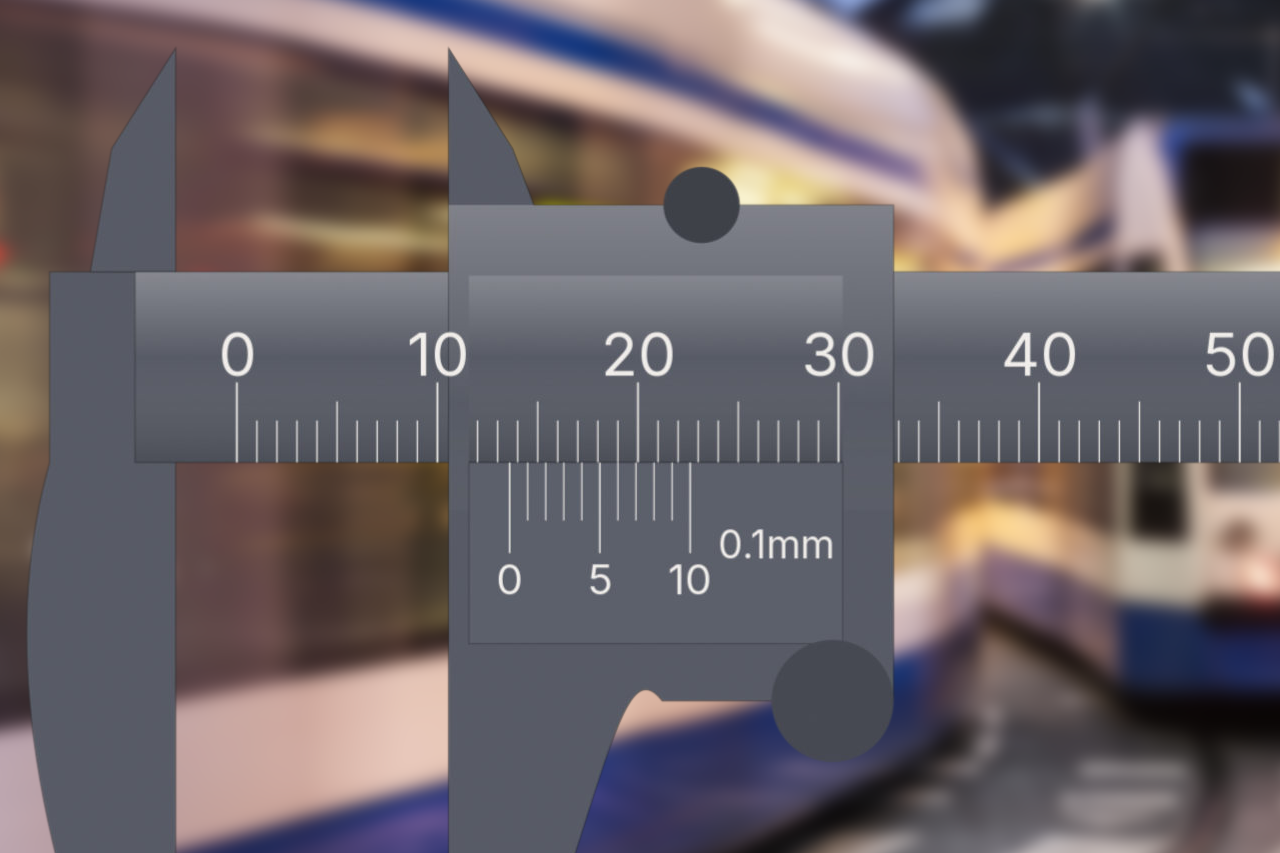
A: 13.6 mm
